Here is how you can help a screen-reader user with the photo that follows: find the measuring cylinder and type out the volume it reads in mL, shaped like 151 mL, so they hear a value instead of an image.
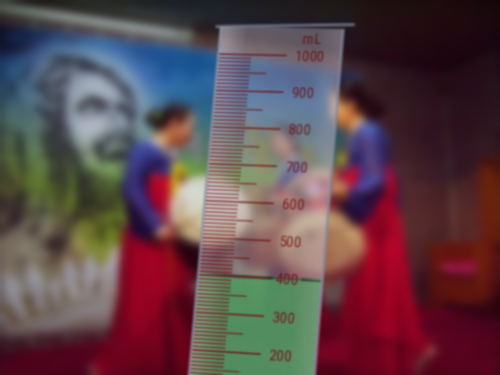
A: 400 mL
